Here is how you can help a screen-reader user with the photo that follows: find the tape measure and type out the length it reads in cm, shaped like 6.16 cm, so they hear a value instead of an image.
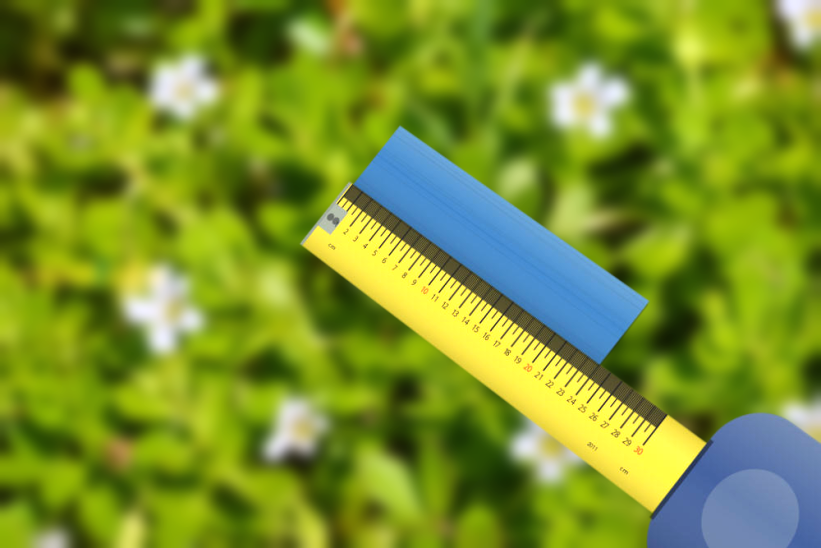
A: 24 cm
